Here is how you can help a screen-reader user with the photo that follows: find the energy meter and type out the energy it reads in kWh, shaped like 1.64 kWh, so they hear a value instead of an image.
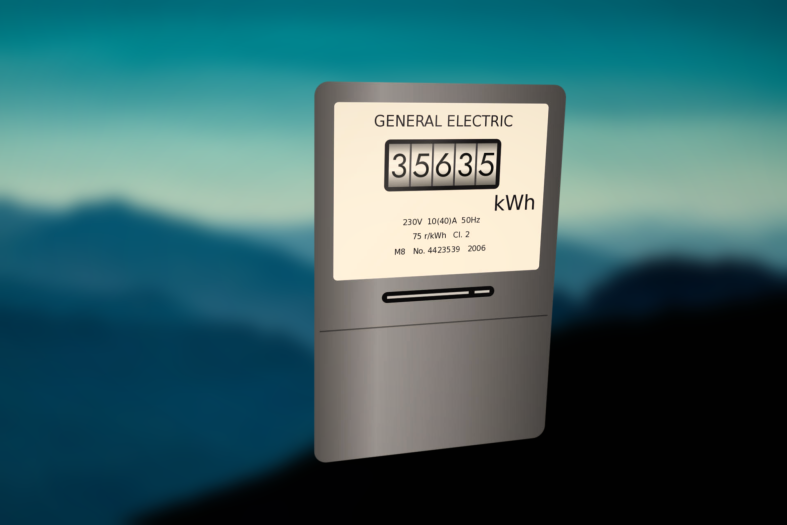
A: 35635 kWh
